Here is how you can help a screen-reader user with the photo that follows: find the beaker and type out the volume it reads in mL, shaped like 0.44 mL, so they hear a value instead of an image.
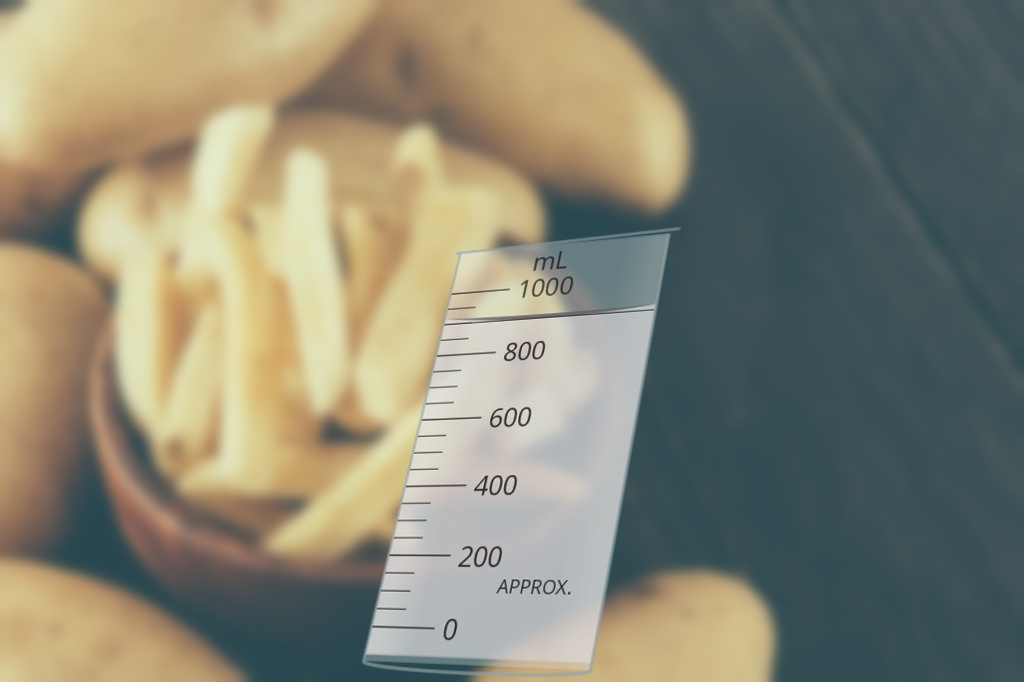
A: 900 mL
